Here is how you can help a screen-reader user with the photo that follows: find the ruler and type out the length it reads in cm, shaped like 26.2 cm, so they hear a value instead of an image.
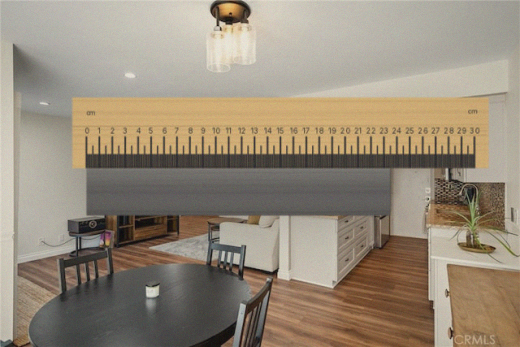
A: 23.5 cm
